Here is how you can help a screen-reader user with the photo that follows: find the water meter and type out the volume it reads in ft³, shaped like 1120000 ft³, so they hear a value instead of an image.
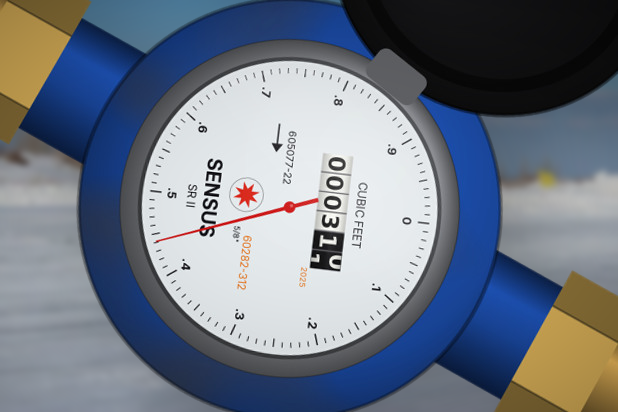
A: 310.44 ft³
